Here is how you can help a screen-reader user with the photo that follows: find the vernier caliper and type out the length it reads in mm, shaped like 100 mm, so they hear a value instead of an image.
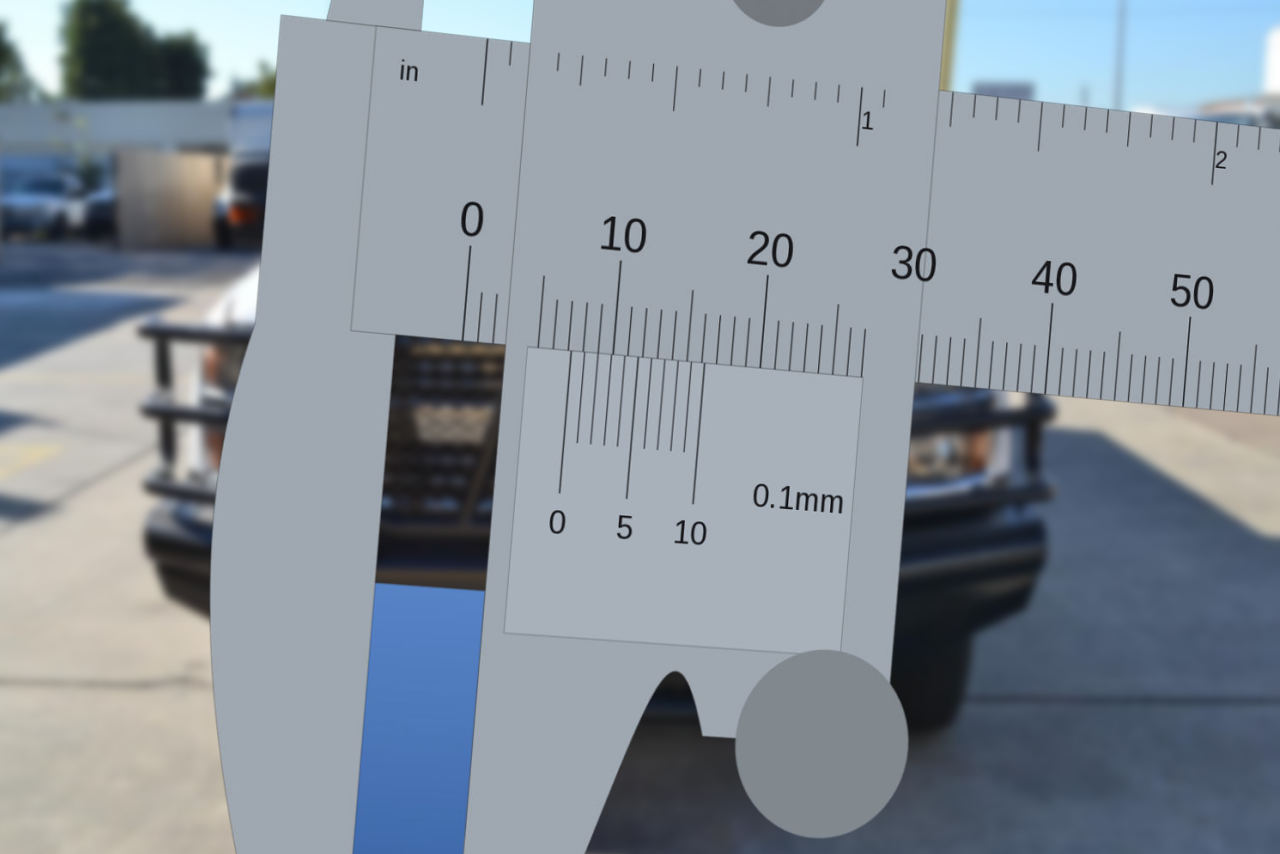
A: 7.2 mm
